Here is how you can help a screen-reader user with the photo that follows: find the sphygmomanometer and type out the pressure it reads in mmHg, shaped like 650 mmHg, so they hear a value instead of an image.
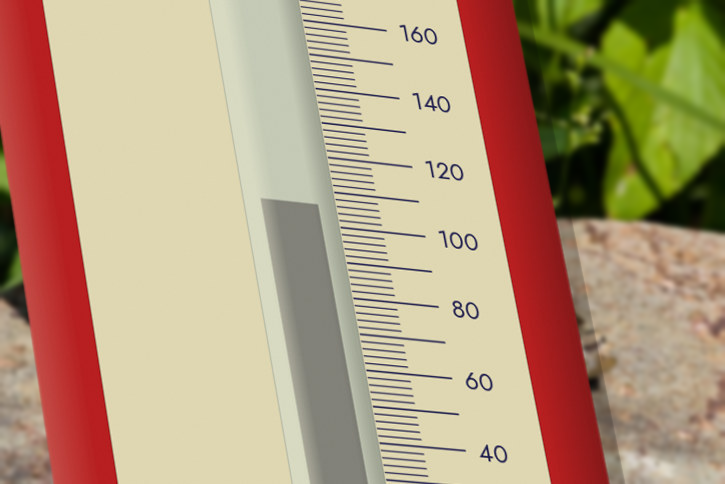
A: 106 mmHg
